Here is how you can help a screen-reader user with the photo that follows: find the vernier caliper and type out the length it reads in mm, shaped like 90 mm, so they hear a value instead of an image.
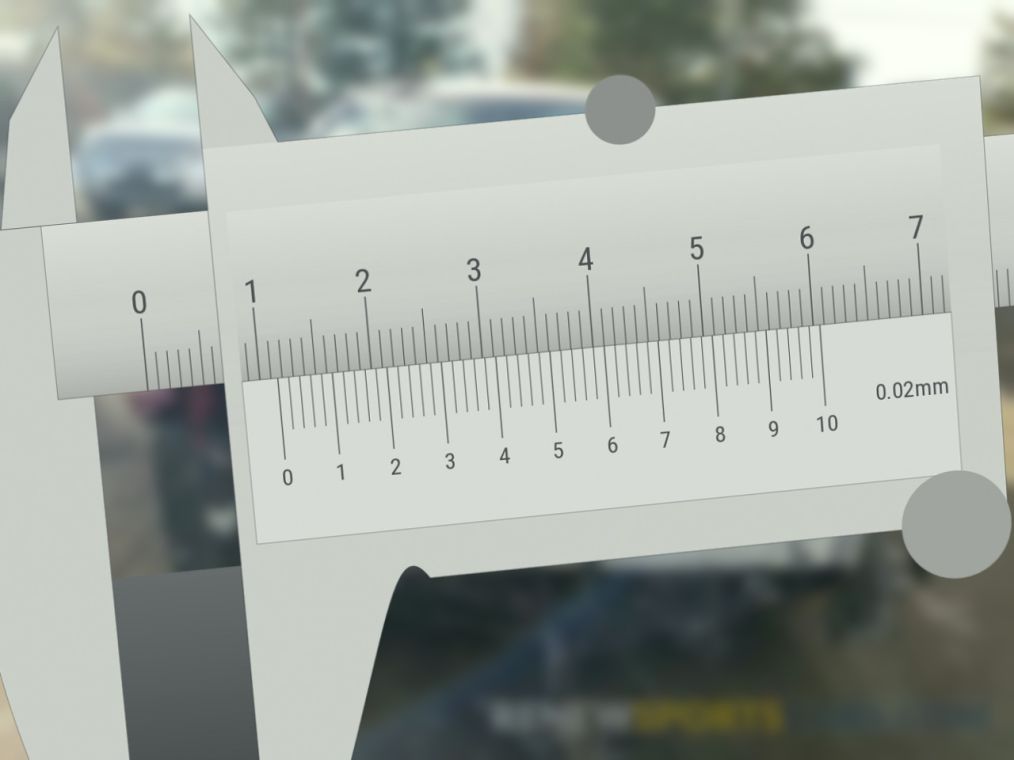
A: 11.6 mm
